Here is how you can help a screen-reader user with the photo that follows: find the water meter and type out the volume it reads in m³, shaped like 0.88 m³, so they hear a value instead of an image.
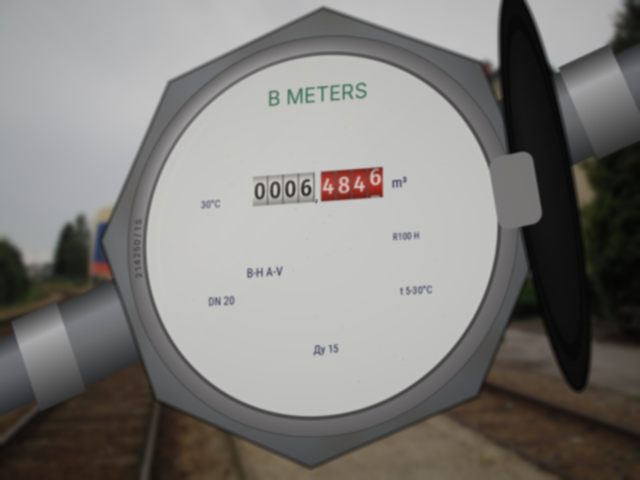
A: 6.4846 m³
